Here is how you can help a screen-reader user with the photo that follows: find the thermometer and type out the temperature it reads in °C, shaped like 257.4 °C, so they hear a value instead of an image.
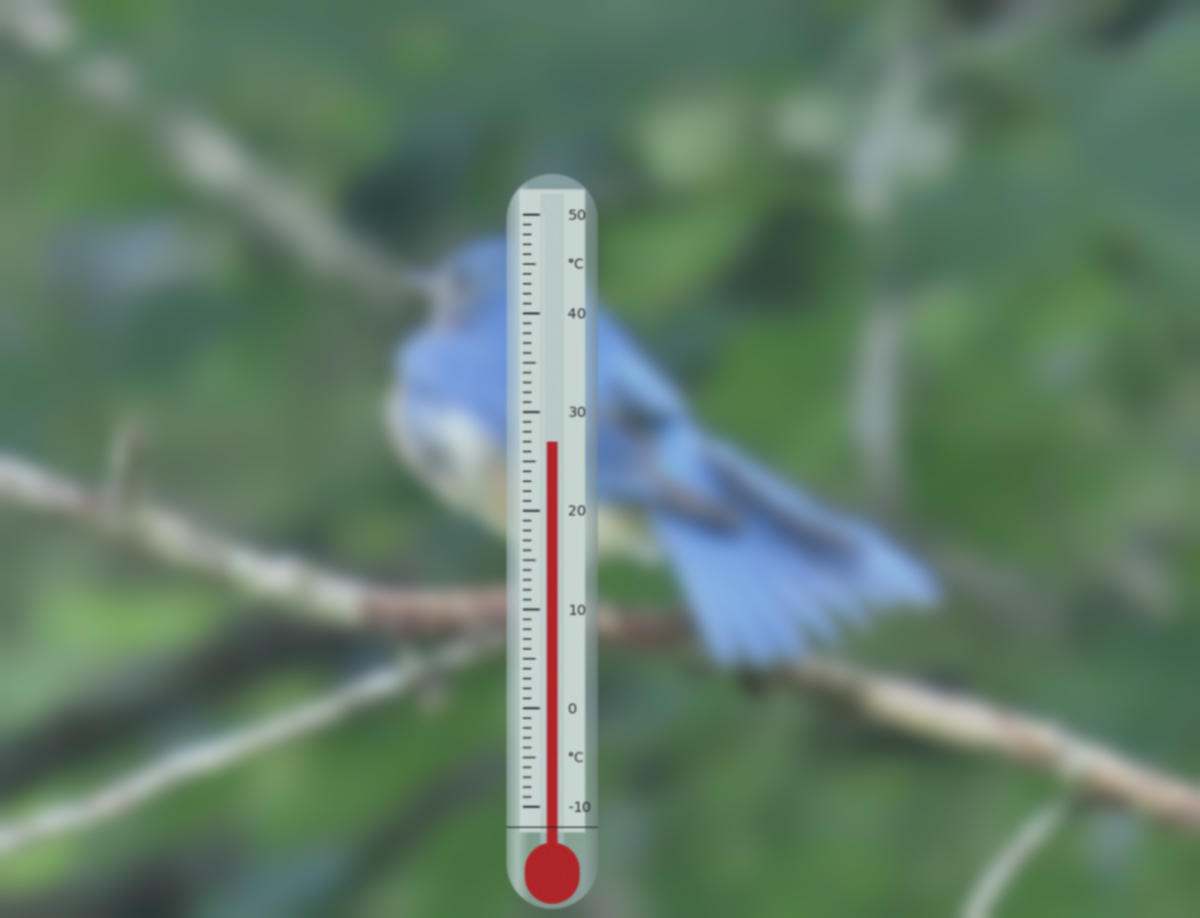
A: 27 °C
